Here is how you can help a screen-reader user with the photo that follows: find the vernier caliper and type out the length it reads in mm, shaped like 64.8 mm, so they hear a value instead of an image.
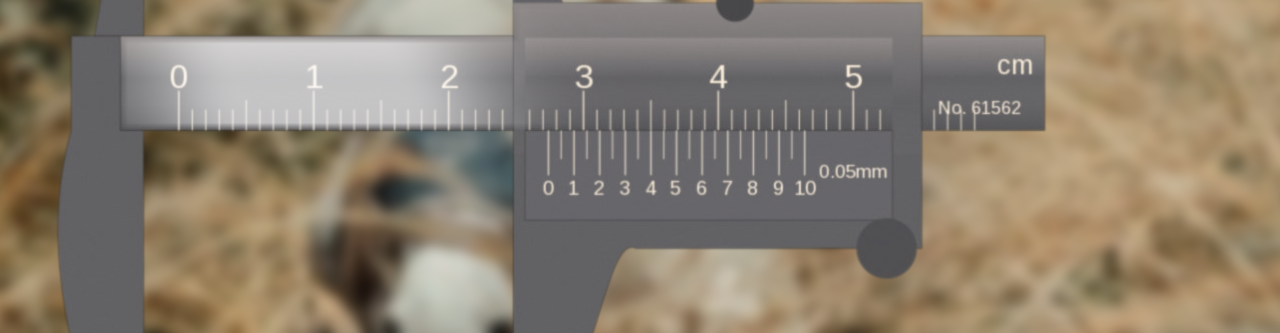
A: 27.4 mm
